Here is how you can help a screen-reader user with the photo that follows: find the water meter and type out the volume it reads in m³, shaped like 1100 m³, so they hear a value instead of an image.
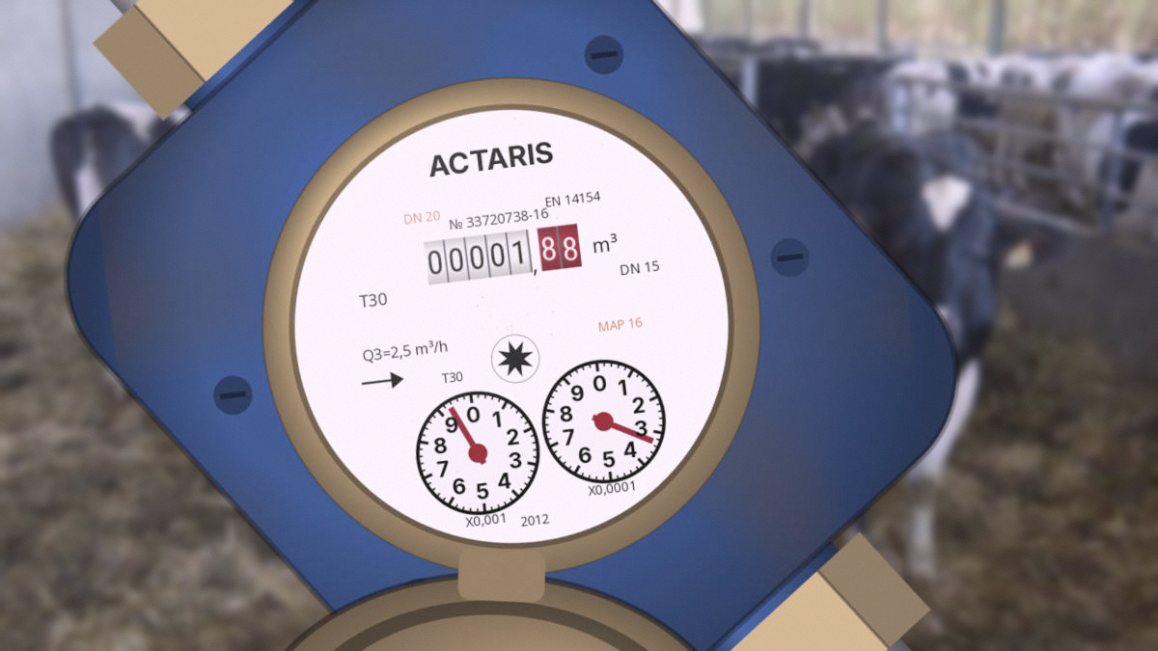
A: 1.8793 m³
